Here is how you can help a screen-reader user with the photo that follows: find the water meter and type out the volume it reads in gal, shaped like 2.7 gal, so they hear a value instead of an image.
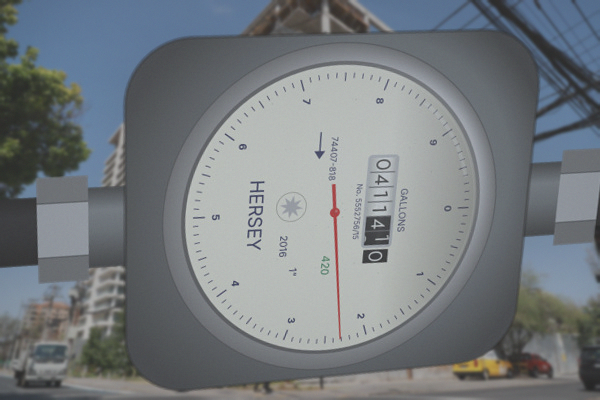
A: 411412.3 gal
